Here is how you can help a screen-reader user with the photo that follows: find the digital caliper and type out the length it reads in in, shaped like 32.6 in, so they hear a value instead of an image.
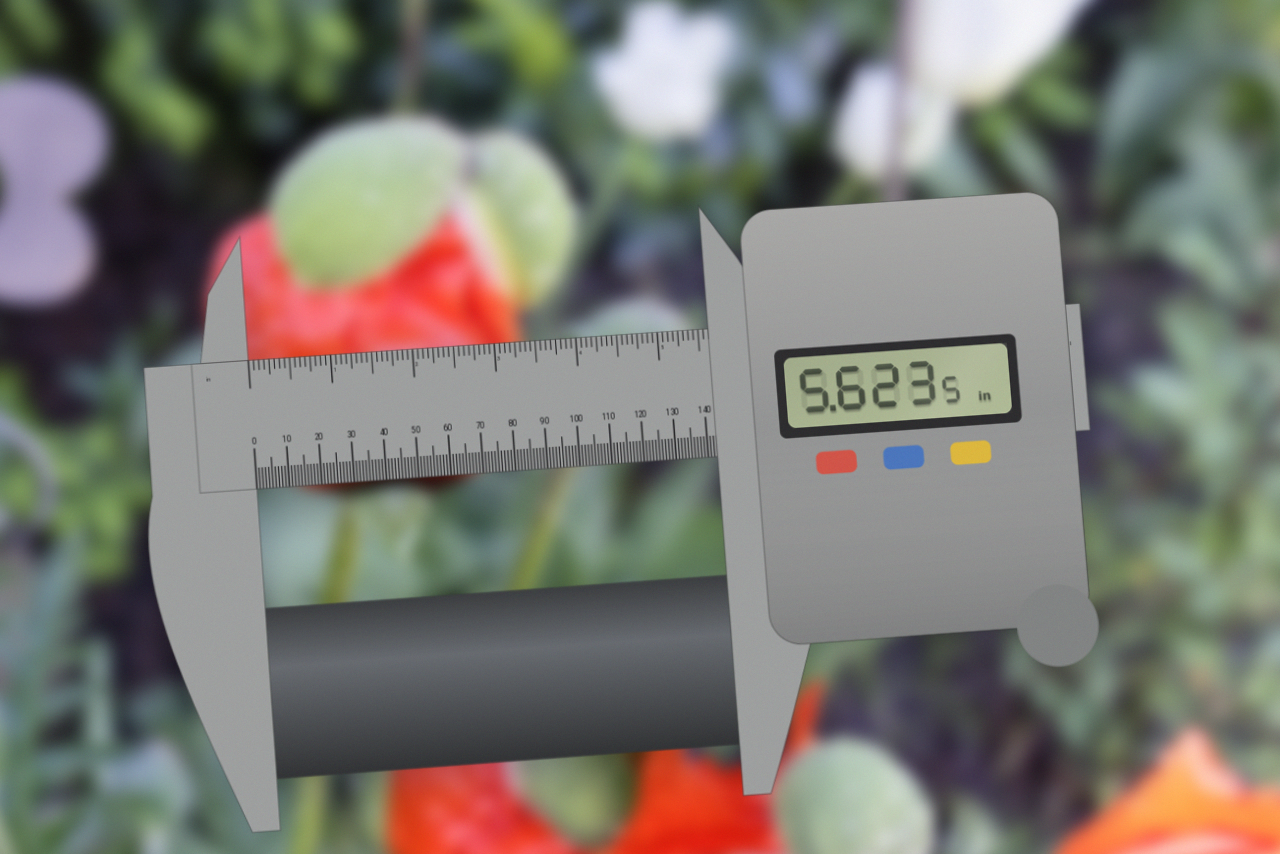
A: 5.6235 in
